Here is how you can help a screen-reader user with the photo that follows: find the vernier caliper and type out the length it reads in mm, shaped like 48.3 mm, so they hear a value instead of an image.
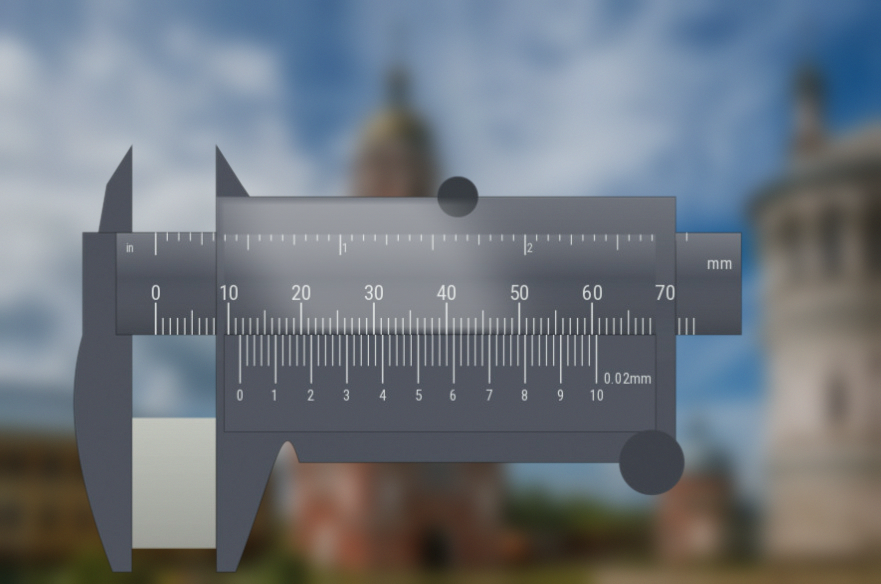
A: 11.6 mm
